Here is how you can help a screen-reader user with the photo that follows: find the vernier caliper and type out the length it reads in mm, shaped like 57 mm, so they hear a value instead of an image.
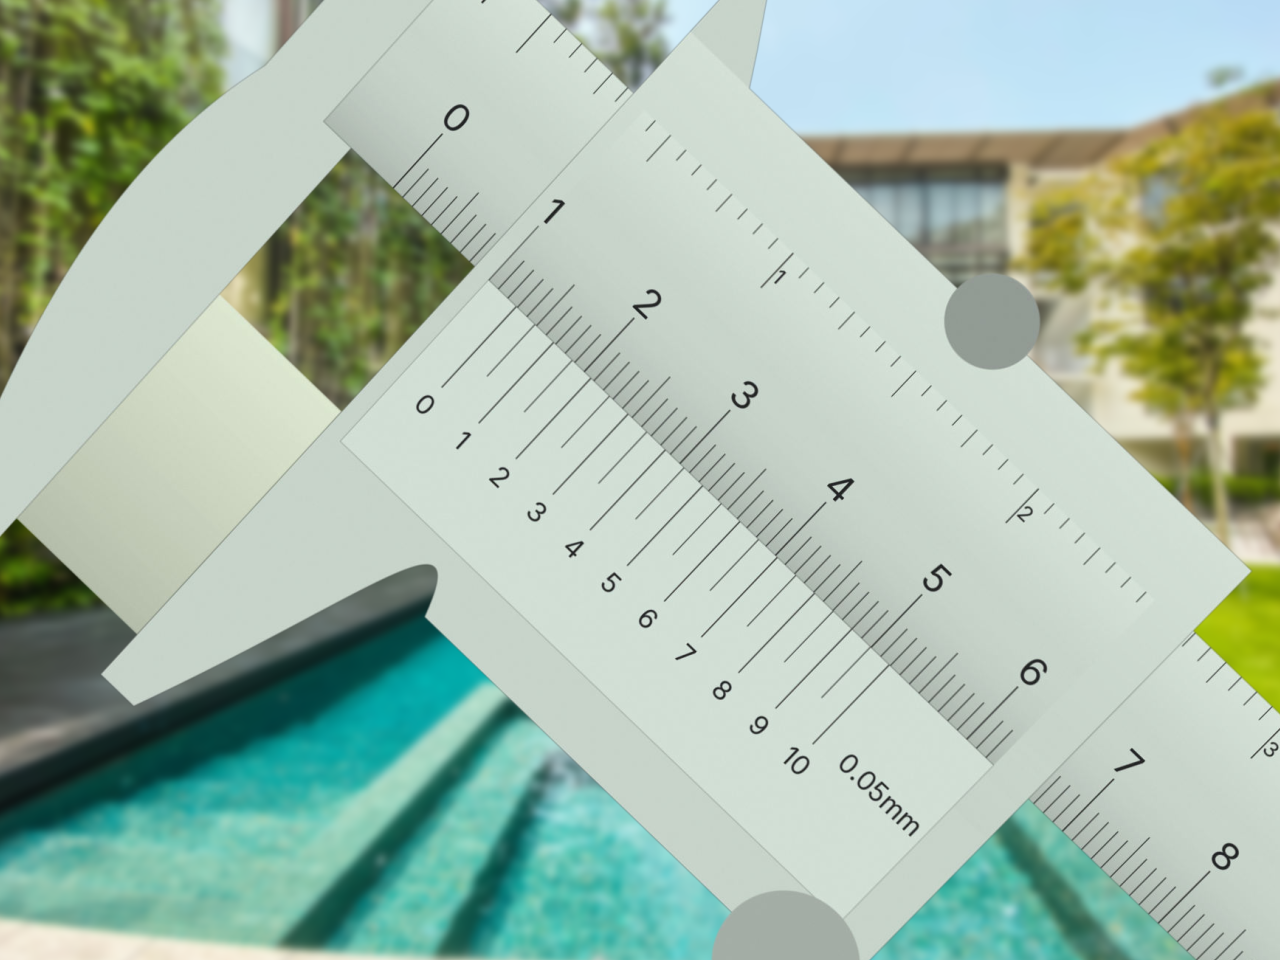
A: 12.9 mm
